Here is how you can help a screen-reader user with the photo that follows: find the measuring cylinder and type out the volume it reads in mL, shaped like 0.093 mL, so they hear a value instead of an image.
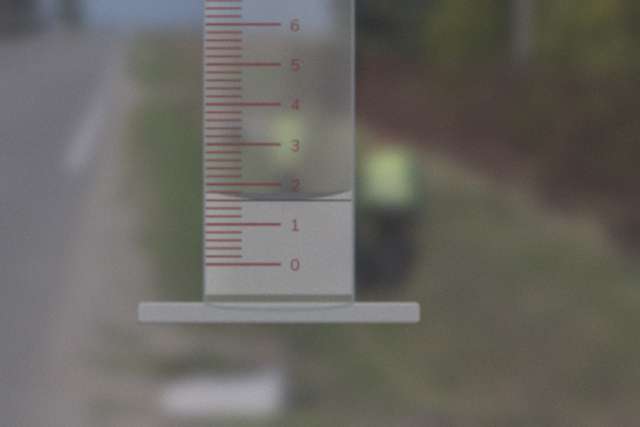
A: 1.6 mL
